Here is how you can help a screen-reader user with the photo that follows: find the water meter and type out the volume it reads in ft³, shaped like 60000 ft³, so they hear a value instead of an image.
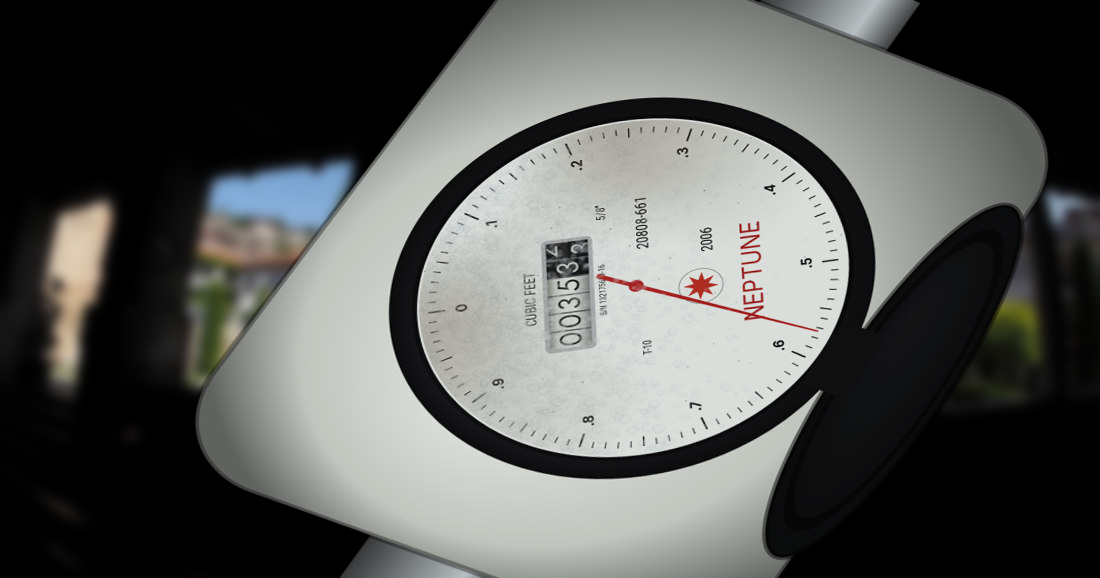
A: 3532.57 ft³
